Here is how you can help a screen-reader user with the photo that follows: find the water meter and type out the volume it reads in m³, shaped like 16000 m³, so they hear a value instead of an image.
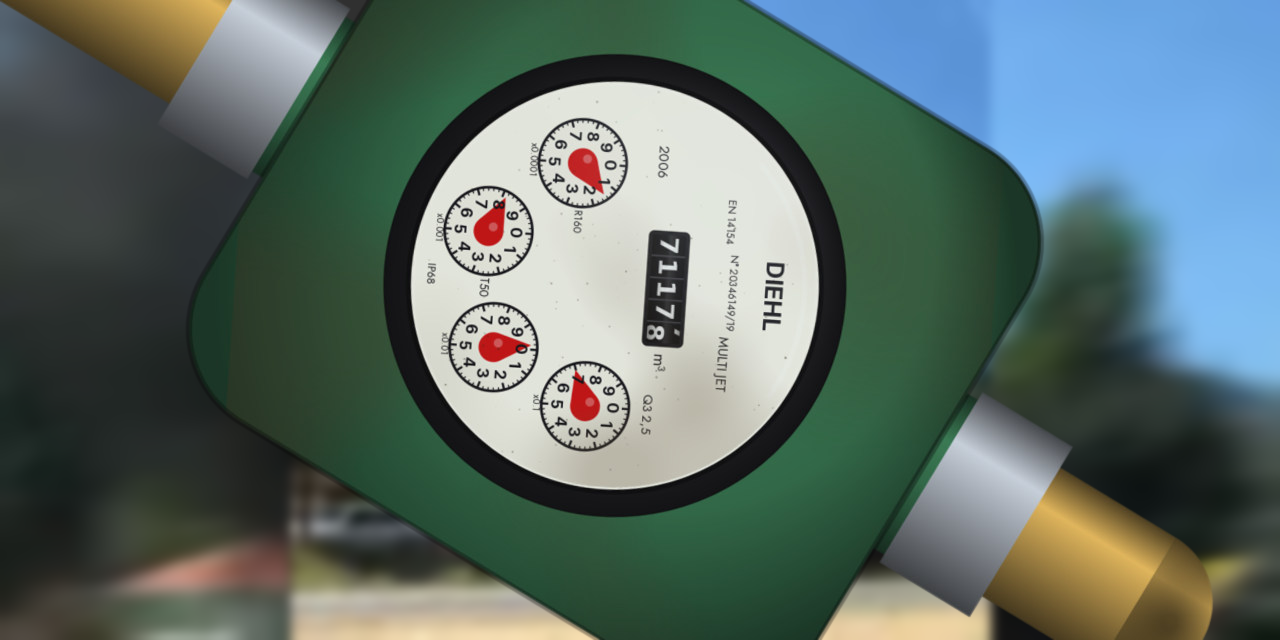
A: 71177.6981 m³
